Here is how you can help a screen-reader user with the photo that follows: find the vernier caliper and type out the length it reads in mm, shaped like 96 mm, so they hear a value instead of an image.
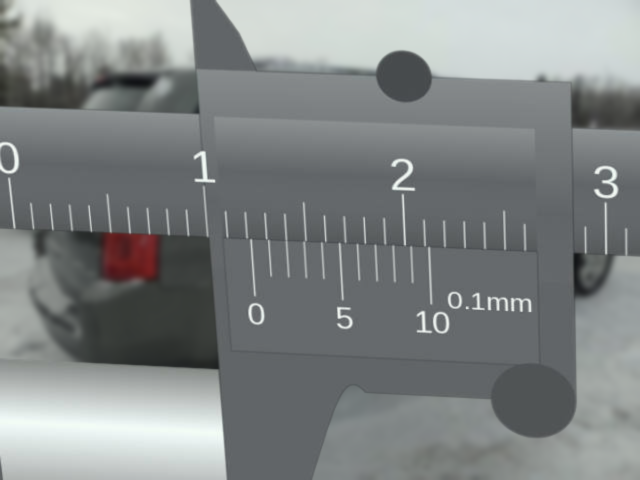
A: 12.2 mm
